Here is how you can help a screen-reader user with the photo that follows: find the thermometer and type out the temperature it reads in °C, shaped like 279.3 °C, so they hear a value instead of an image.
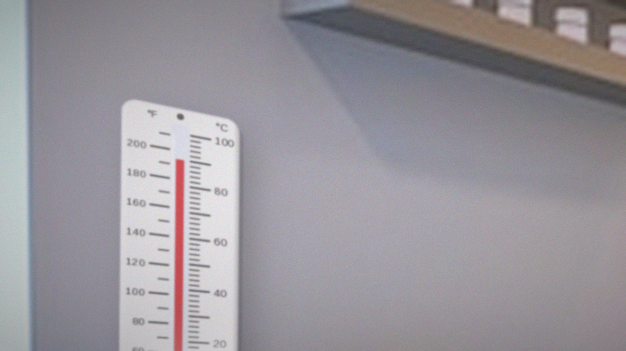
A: 90 °C
